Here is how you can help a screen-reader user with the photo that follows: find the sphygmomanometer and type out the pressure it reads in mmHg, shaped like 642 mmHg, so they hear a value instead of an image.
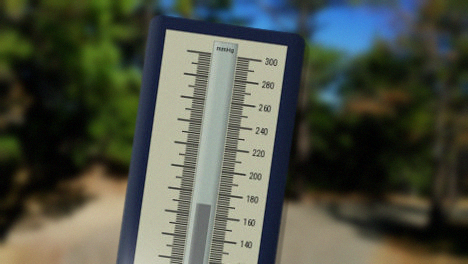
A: 170 mmHg
